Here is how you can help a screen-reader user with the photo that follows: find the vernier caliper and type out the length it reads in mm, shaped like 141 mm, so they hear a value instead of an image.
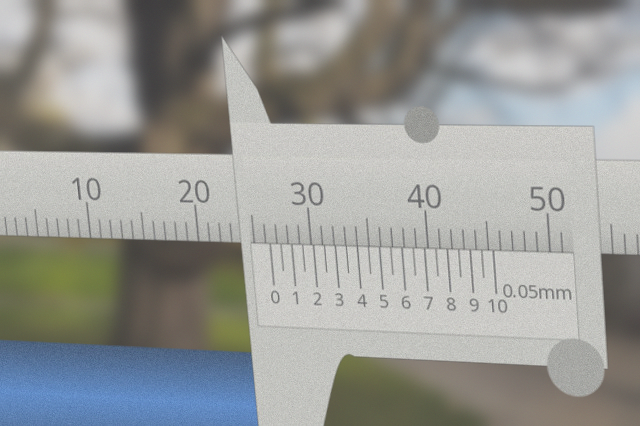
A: 26.4 mm
